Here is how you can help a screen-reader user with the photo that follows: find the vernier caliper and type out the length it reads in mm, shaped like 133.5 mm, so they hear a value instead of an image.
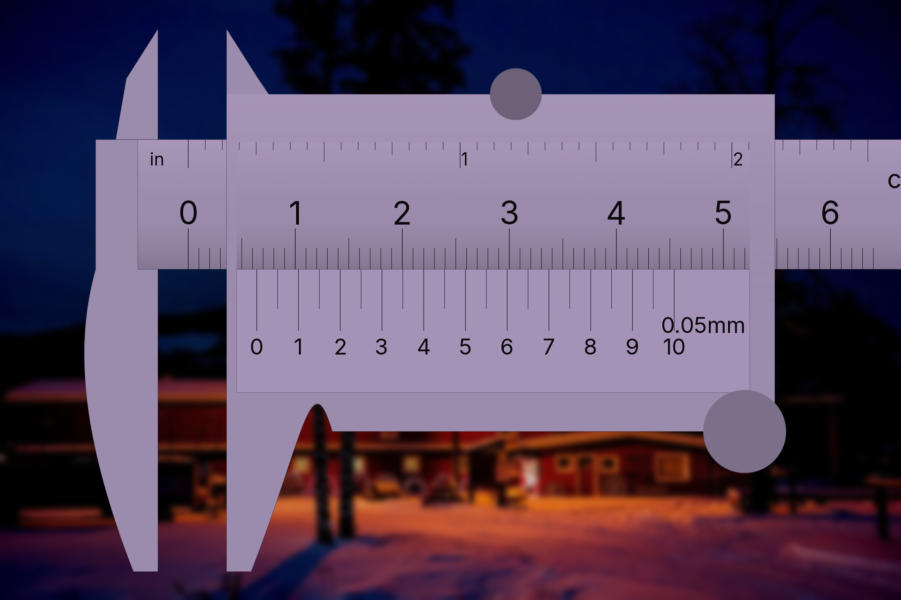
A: 6.4 mm
